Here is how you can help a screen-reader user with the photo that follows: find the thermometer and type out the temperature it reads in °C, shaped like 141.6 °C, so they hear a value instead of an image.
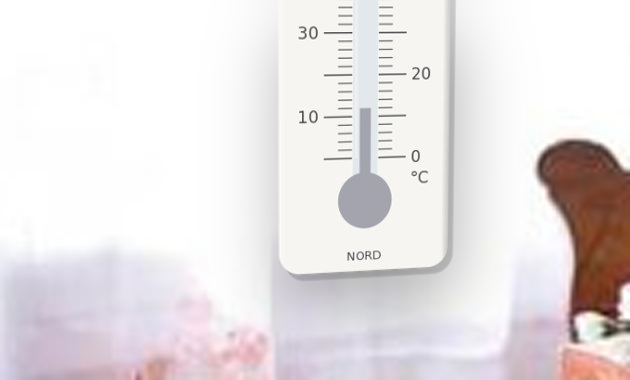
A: 12 °C
